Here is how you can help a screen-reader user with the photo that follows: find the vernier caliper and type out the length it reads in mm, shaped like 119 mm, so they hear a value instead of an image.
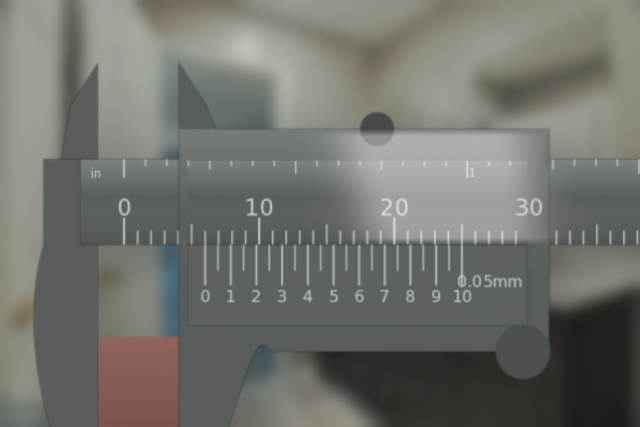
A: 6.0 mm
